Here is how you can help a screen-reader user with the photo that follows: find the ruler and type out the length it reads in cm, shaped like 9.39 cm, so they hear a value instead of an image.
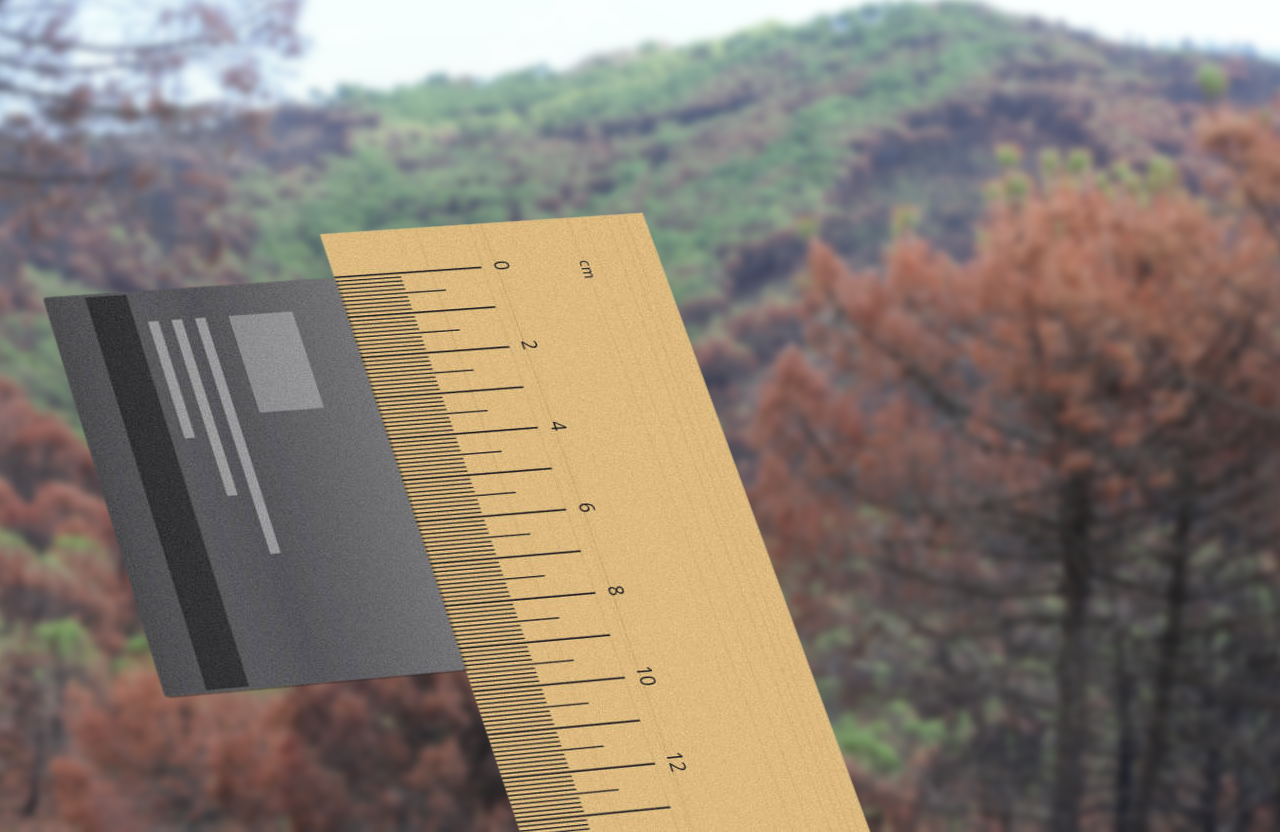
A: 9.5 cm
